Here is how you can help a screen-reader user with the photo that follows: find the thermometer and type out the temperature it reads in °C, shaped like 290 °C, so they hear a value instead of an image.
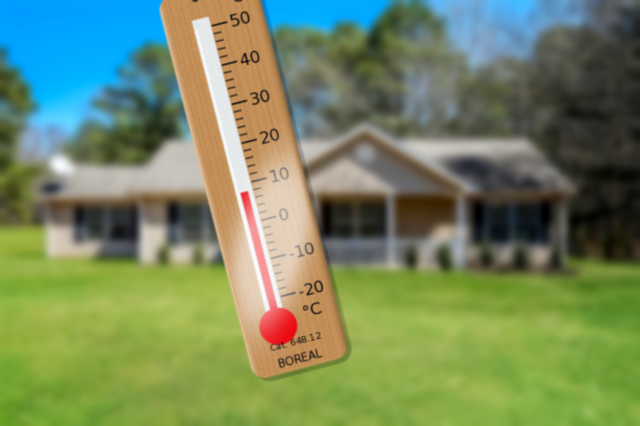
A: 8 °C
